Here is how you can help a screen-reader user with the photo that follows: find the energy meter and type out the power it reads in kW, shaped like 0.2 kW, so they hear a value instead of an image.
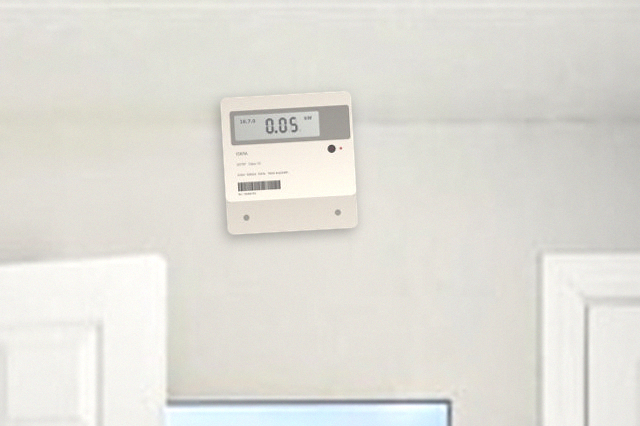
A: 0.05 kW
